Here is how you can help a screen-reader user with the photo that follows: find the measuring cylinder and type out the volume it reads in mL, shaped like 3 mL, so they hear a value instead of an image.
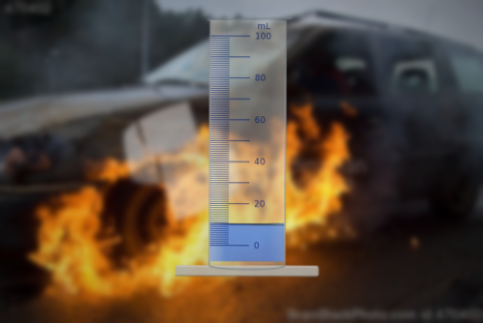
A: 10 mL
